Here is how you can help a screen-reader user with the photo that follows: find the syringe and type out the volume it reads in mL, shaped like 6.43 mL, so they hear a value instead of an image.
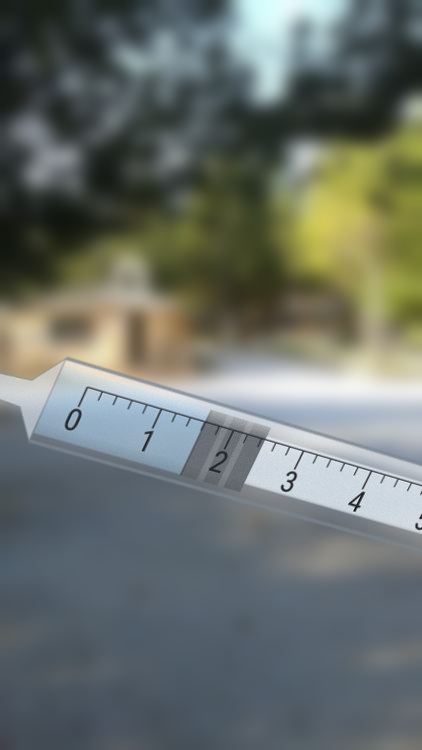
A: 1.6 mL
